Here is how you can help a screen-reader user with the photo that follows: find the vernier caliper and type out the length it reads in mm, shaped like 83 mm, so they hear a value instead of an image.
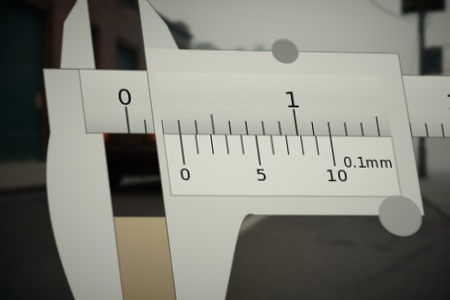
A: 3.0 mm
